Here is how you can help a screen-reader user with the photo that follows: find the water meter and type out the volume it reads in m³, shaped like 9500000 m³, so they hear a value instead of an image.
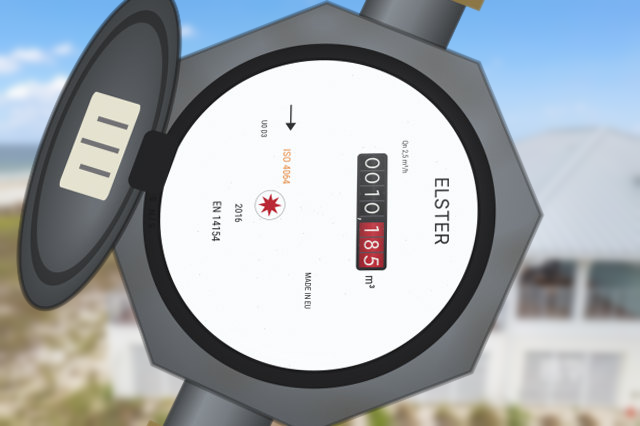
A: 10.185 m³
